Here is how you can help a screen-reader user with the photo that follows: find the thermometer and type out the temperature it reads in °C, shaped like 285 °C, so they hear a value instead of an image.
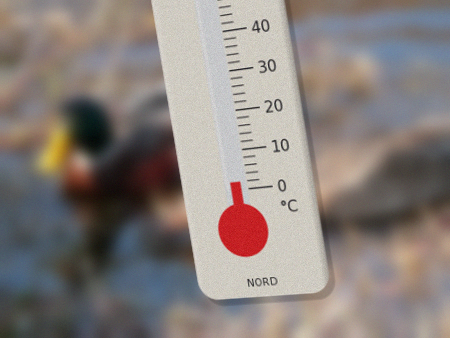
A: 2 °C
